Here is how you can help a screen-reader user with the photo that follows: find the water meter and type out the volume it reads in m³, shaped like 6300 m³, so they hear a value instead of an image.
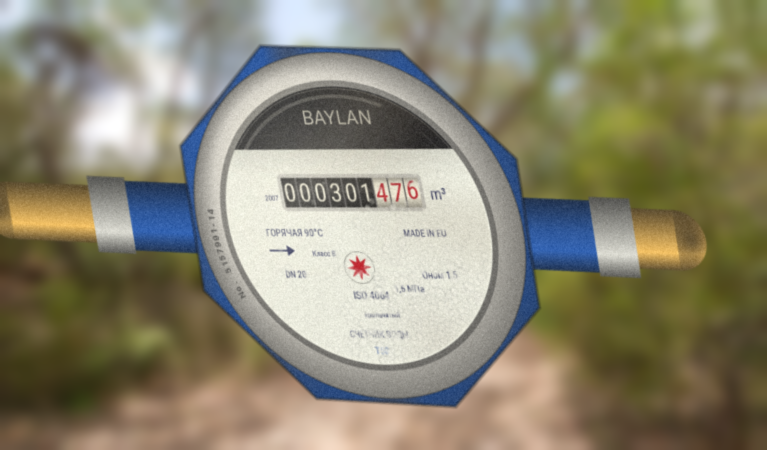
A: 301.476 m³
